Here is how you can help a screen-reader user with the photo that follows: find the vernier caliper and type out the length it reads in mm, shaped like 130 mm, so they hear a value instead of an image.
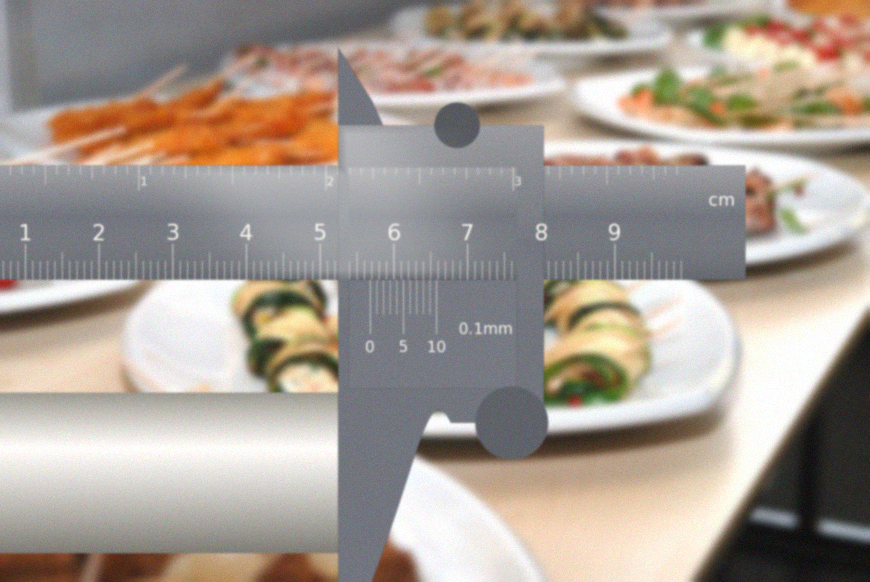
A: 56.8 mm
